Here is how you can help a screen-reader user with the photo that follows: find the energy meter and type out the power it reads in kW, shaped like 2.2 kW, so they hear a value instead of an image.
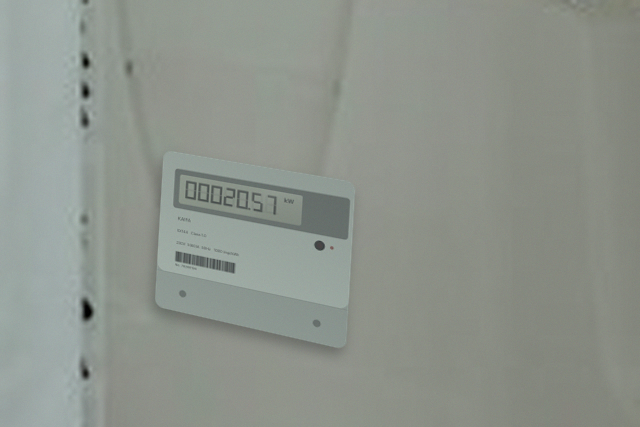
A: 20.57 kW
